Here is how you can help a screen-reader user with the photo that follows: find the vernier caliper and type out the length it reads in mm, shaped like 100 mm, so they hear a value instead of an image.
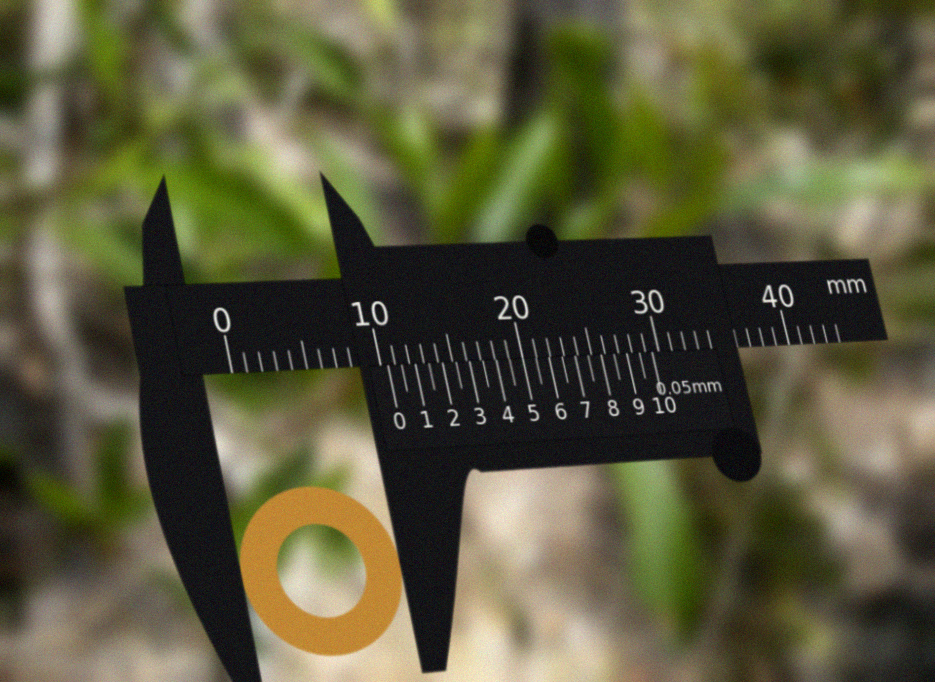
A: 10.5 mm
